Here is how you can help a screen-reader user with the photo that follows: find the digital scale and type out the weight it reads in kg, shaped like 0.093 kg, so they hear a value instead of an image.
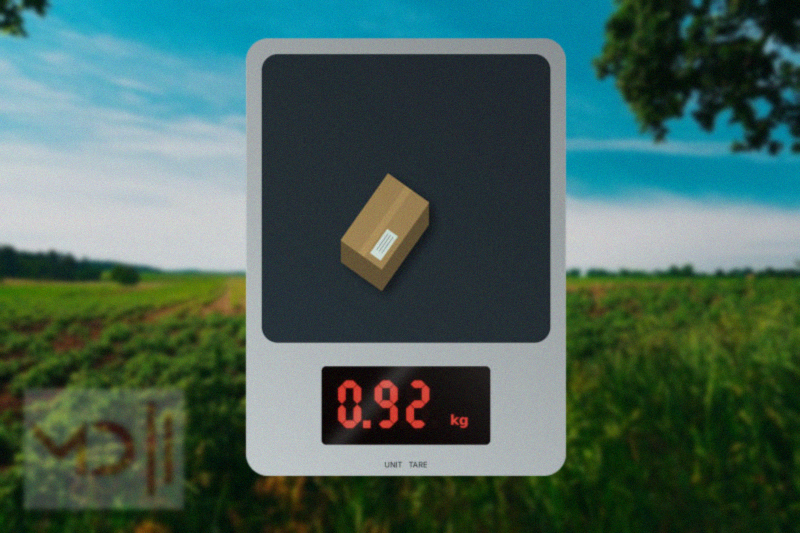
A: 0.92 kg
